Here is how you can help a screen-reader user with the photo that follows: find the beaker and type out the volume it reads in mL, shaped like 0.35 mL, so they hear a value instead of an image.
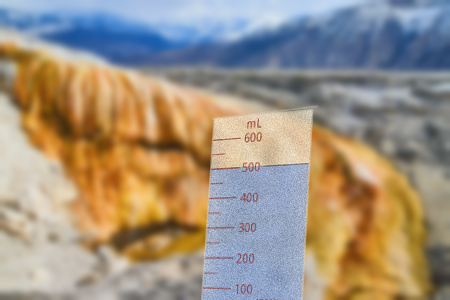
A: 500 mL
